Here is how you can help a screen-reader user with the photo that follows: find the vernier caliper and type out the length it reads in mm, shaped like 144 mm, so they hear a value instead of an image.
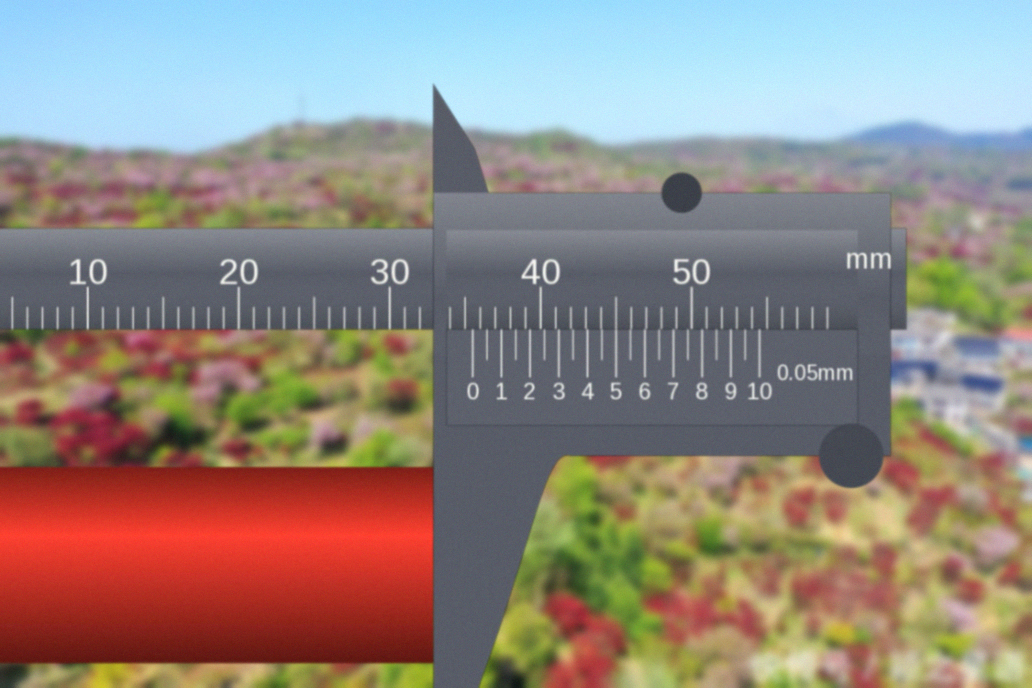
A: 35.5 mm
